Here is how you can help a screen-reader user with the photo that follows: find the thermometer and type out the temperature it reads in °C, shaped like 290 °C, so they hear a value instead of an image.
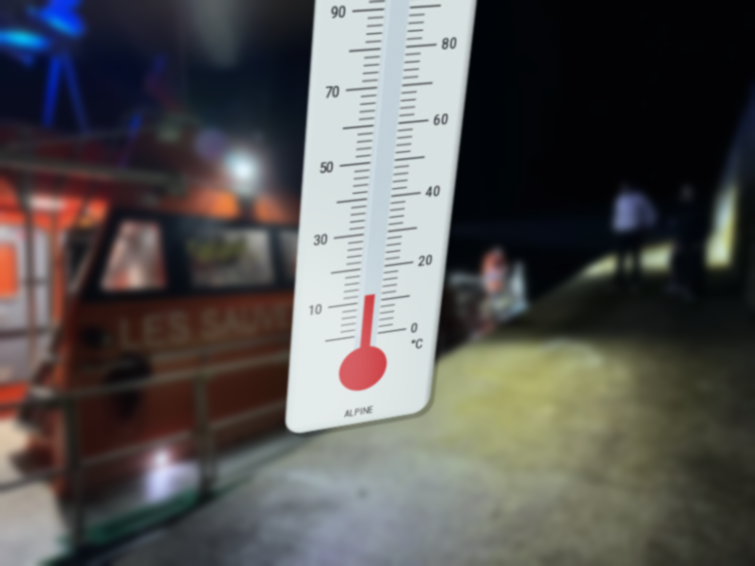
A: 12 °C
